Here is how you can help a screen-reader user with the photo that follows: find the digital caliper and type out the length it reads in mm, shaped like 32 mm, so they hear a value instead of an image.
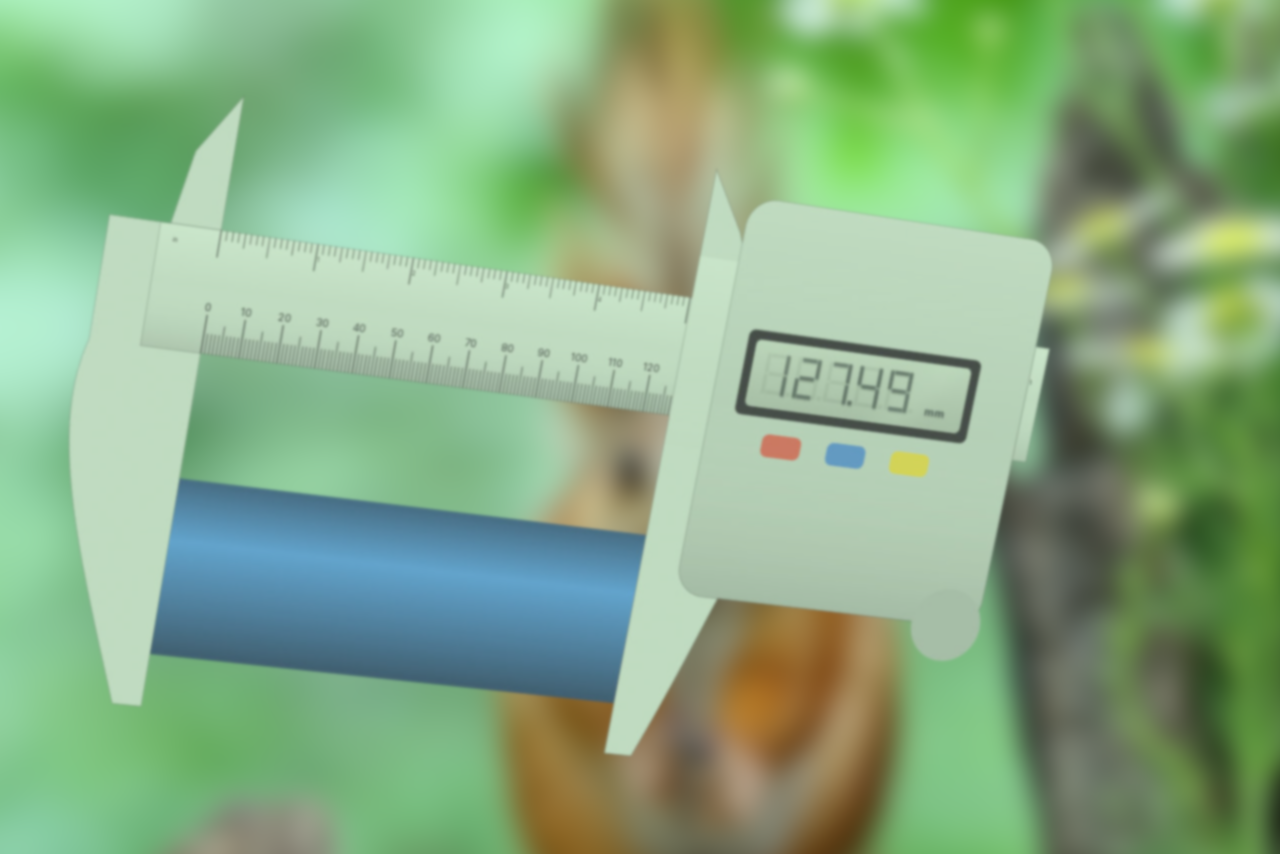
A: 127.49 mm
